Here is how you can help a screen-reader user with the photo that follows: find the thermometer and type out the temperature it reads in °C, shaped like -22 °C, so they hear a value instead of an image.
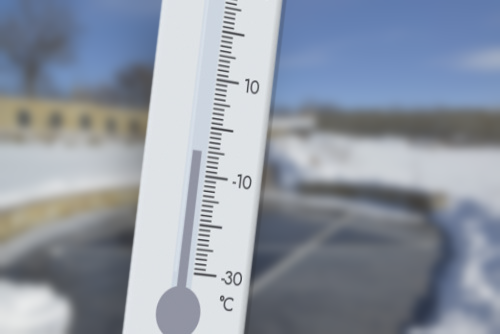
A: -5 °C
